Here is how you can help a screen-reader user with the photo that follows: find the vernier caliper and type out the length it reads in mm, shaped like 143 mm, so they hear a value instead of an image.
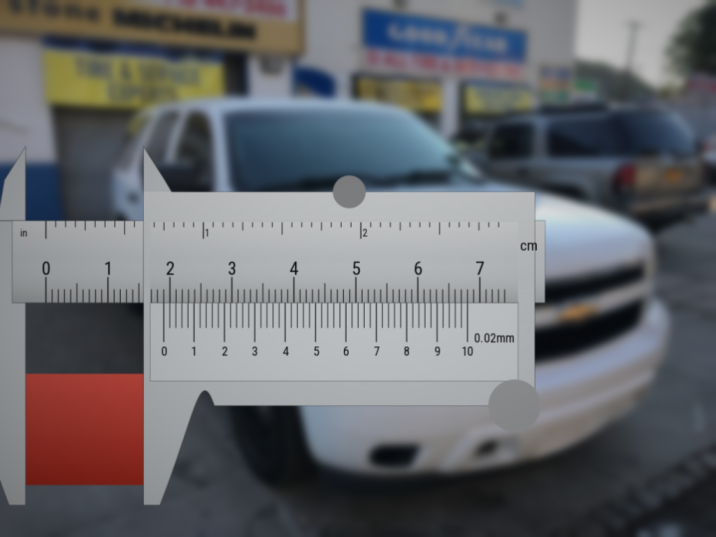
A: 19.0 mm
